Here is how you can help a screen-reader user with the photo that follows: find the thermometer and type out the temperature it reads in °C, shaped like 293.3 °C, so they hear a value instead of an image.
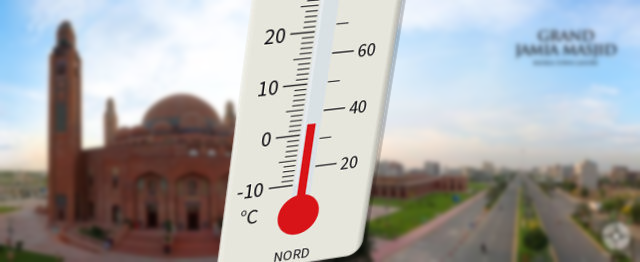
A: 2 °C
